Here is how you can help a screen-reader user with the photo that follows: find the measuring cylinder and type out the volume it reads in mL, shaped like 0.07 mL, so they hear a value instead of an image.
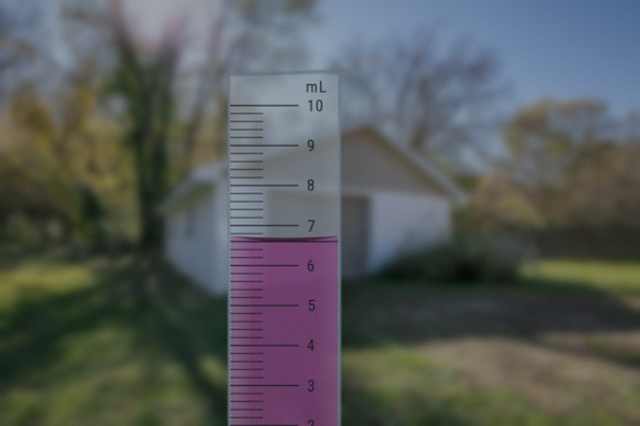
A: 6.6 mL
